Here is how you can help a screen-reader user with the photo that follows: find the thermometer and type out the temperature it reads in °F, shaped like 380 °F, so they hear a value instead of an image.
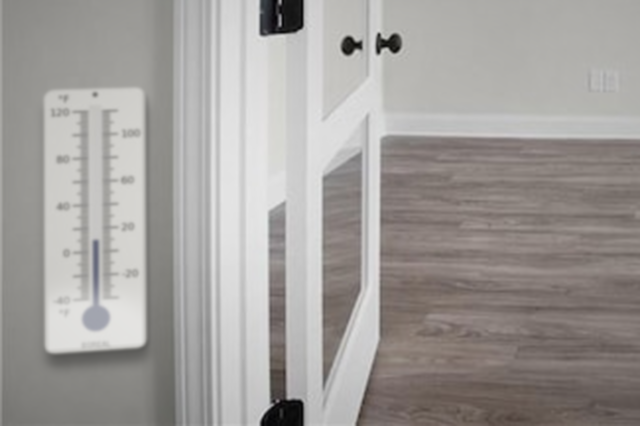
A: 10 °F
